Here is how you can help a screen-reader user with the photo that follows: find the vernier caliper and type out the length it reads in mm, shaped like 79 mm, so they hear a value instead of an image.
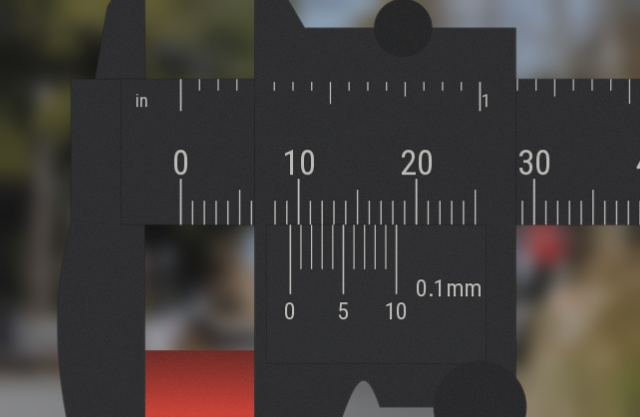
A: 9.3 mm
